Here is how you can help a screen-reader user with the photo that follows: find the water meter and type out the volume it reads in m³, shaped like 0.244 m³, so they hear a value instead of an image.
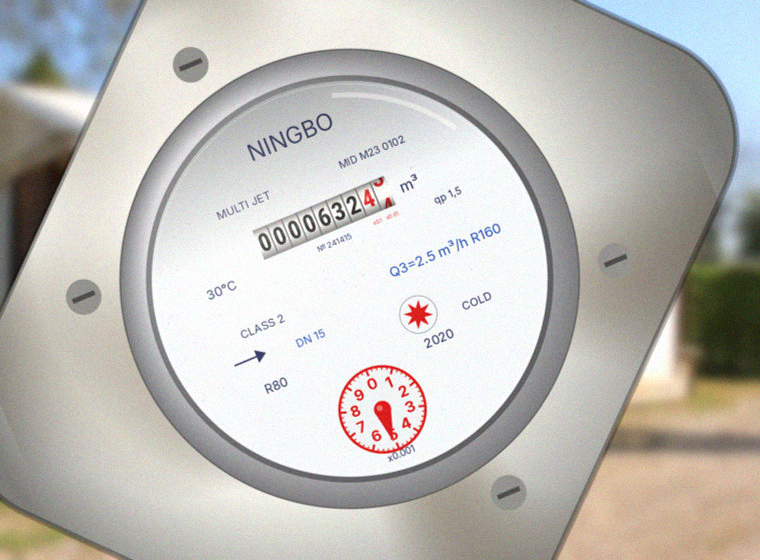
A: 632.435 m³
